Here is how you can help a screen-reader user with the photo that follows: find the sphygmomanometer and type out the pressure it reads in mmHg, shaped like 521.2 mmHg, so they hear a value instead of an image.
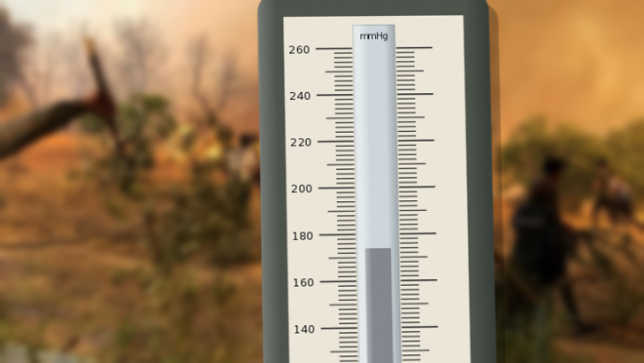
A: 174 mmHg
